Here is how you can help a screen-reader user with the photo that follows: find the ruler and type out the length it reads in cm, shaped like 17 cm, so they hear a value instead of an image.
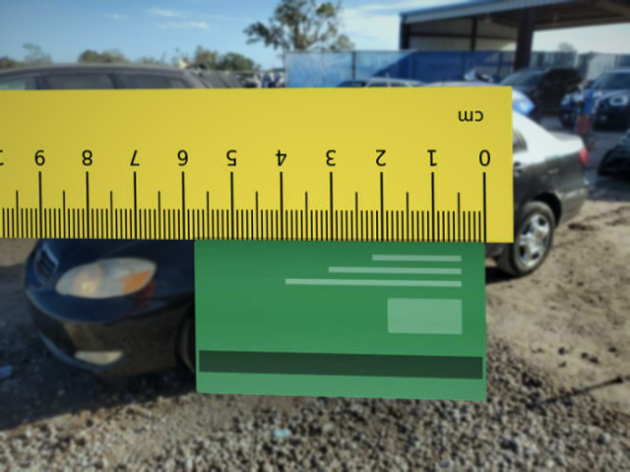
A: 5.8 cm
